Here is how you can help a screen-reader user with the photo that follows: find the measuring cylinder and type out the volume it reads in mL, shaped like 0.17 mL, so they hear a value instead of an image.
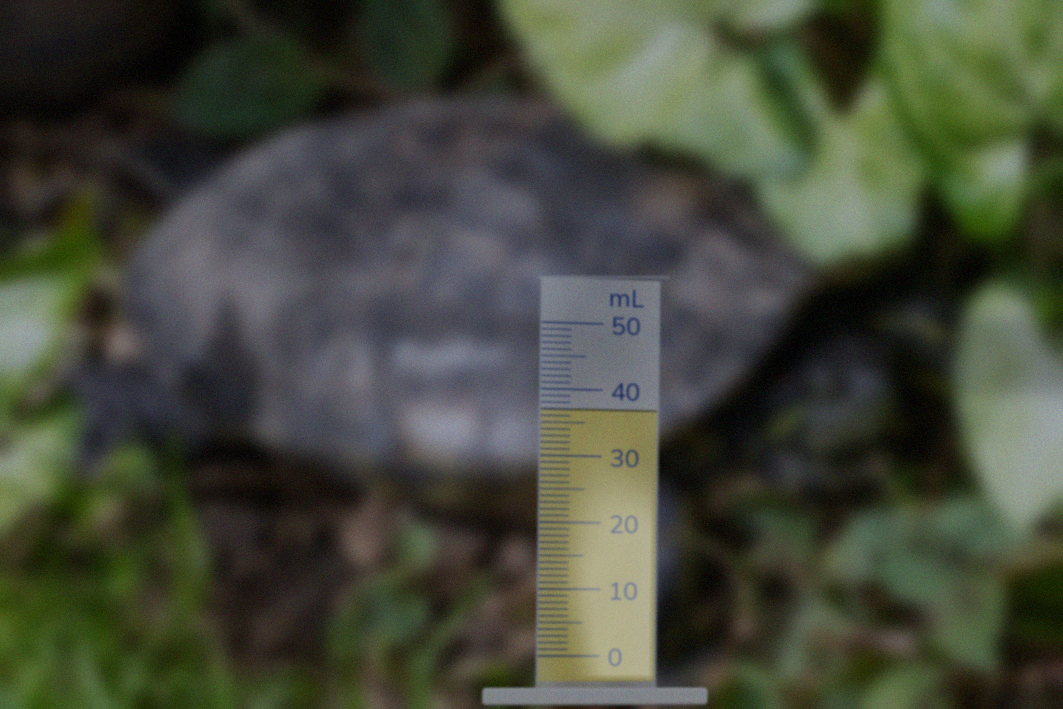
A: 37 mL
